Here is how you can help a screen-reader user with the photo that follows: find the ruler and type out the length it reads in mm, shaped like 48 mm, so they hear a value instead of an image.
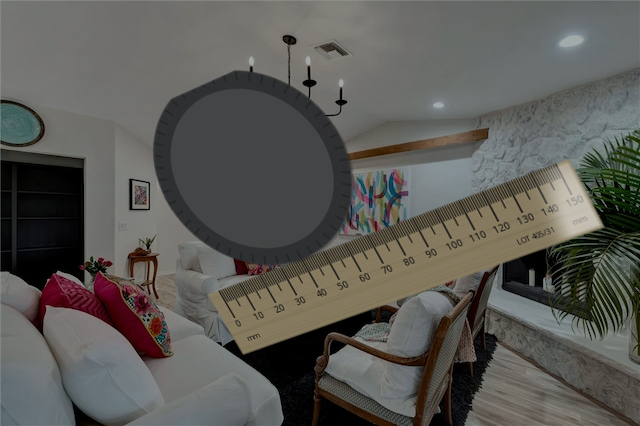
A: 80 mm
